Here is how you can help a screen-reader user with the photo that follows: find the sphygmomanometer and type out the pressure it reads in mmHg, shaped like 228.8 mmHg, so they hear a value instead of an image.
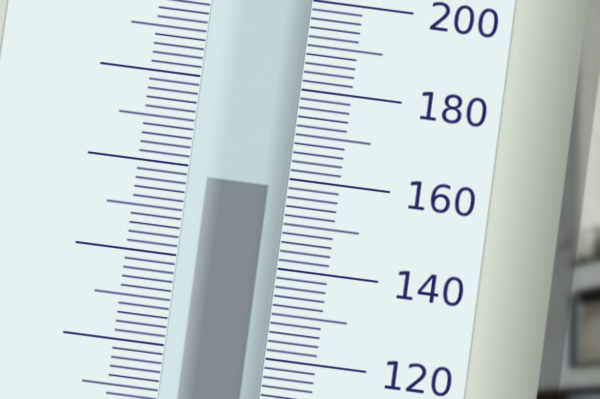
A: 158 mmHg
